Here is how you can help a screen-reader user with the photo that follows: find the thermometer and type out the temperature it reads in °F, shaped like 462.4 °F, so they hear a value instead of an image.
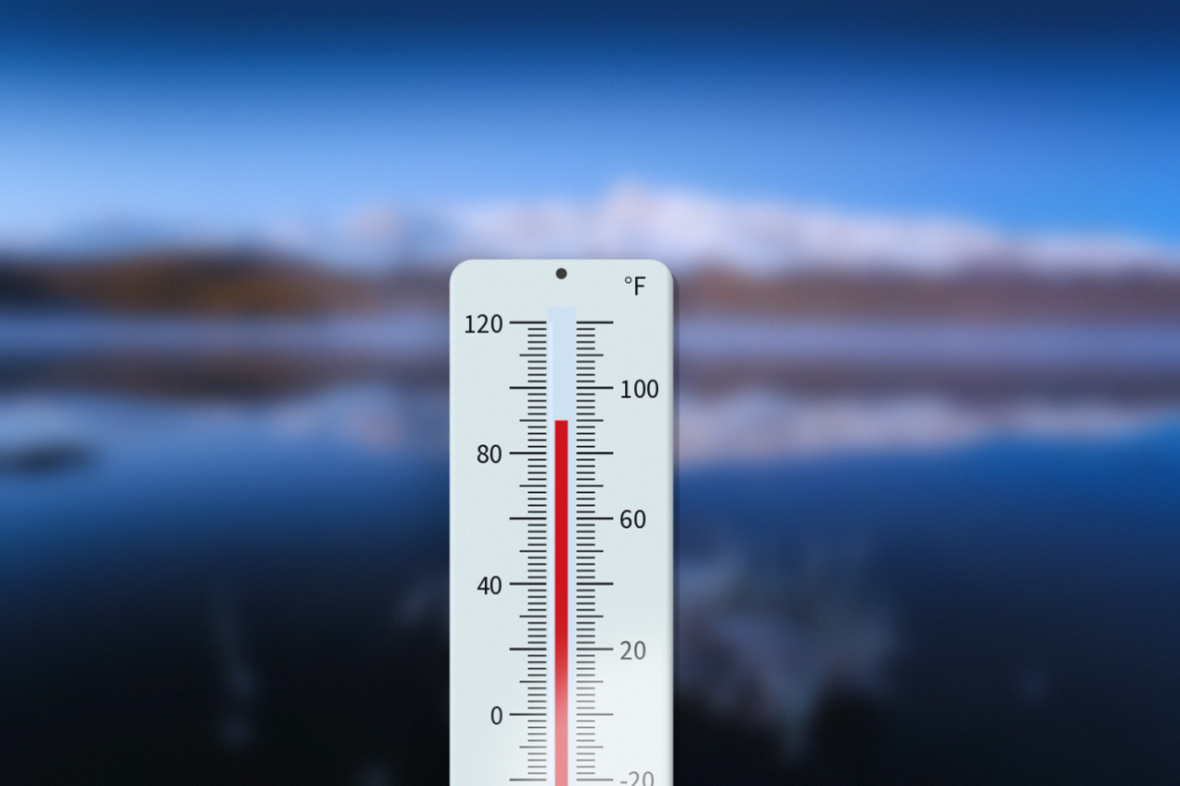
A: 90 °F
